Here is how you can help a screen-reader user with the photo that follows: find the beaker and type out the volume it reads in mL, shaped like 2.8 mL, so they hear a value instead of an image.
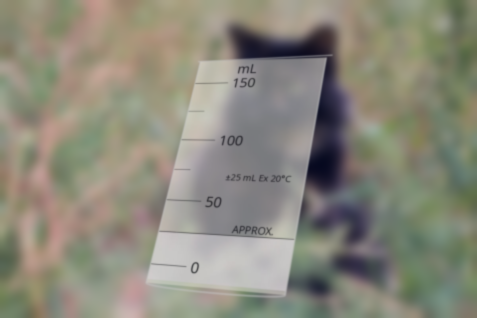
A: 25 mL
